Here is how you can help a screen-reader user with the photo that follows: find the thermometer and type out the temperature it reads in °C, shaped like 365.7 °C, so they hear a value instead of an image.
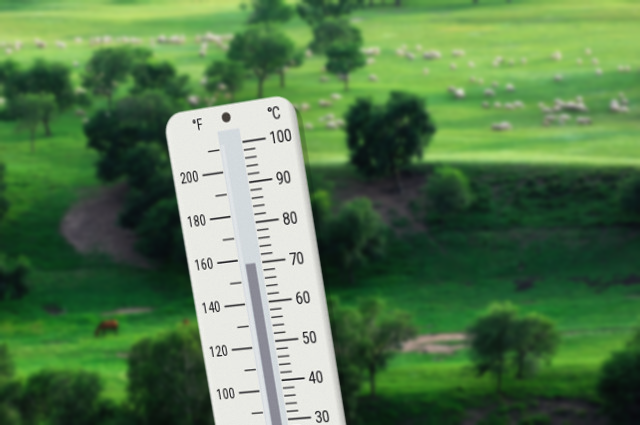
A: 70 °C
